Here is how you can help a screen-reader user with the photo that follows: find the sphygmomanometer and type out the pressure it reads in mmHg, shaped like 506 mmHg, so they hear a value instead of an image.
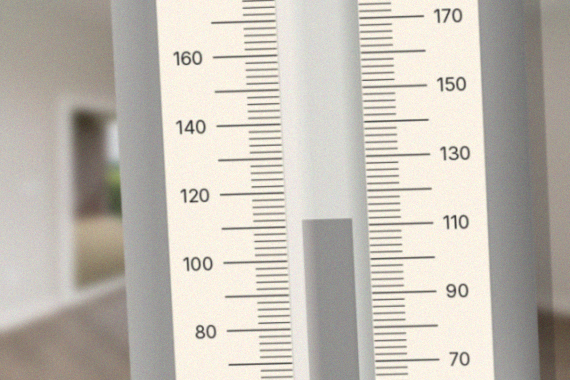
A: 112 mmHg
